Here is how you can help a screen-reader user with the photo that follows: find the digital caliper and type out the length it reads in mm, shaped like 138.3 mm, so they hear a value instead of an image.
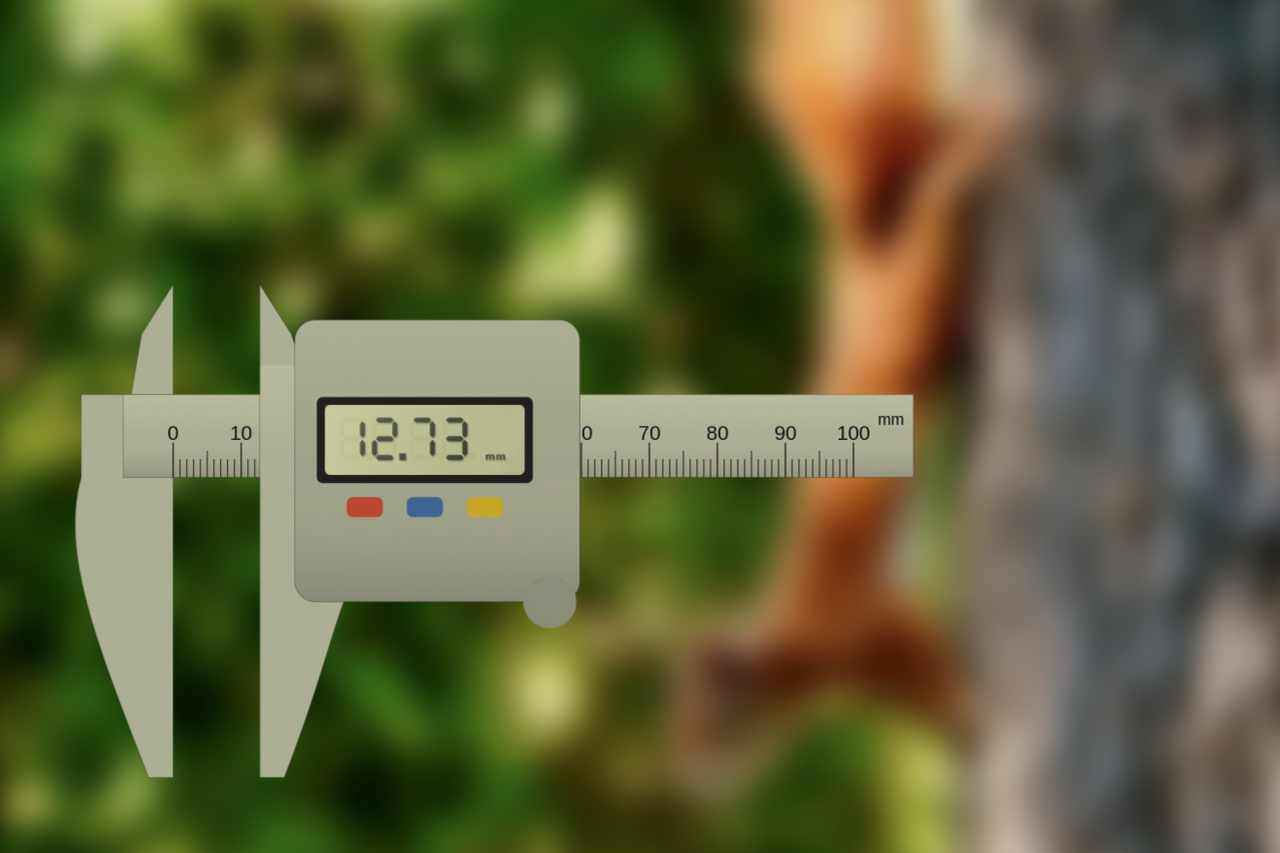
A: 12.73 mm
